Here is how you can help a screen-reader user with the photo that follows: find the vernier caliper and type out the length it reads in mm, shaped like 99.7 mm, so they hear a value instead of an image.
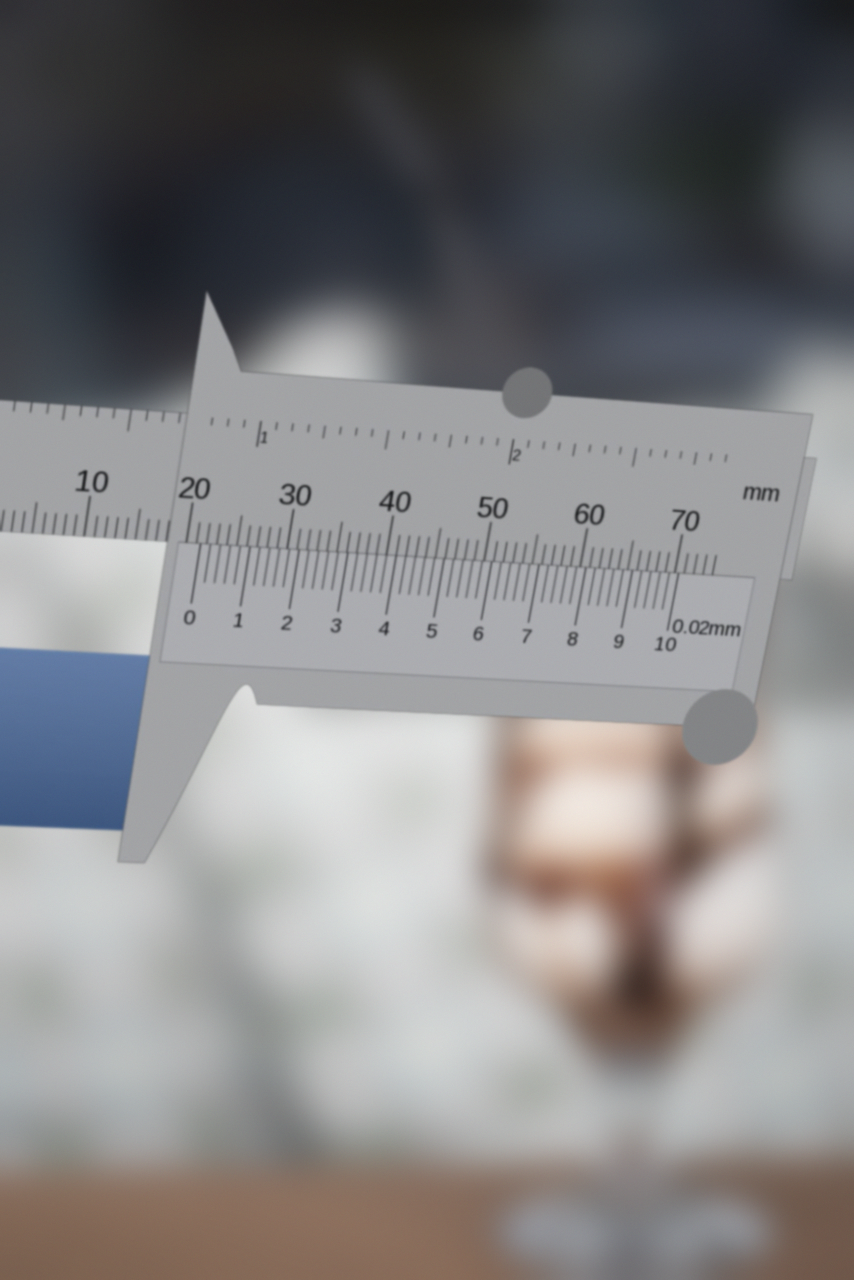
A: 21.4 mm
